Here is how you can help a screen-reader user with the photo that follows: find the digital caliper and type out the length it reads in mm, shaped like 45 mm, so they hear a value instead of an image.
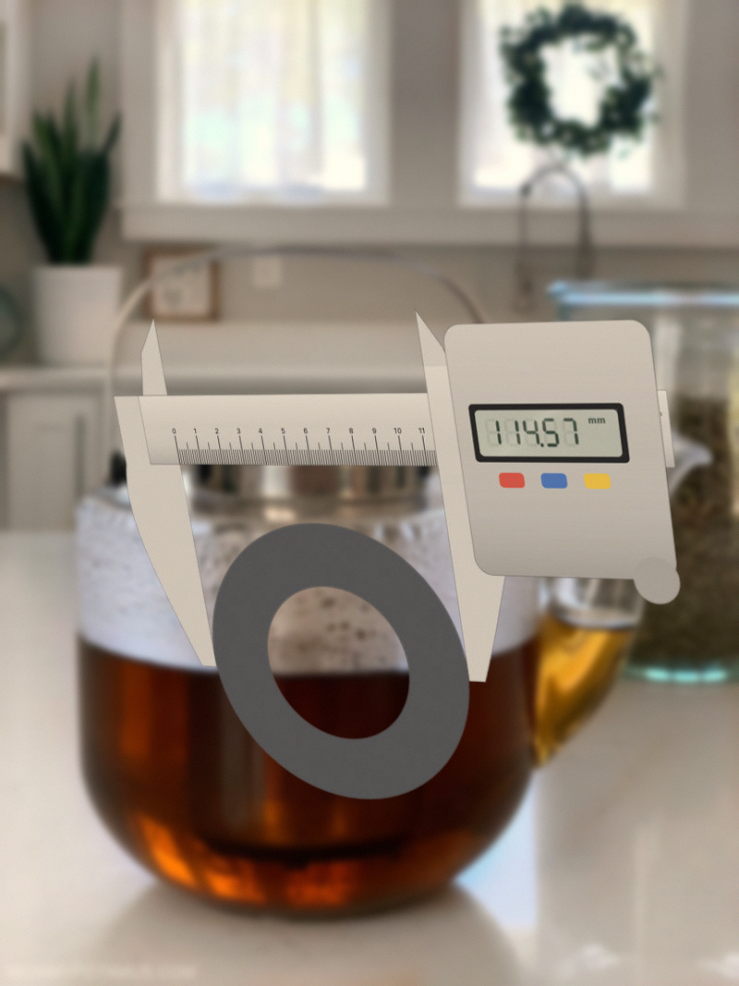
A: 114.57 mm
